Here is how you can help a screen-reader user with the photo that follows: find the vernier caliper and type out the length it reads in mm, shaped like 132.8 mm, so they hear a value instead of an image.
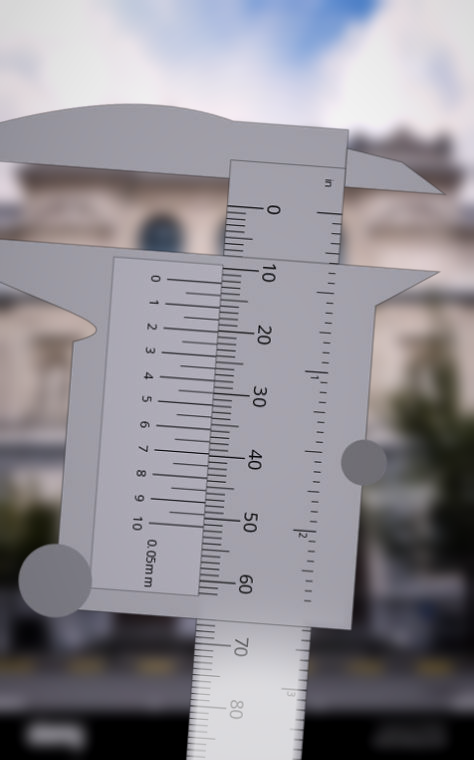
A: 12.4 mm
